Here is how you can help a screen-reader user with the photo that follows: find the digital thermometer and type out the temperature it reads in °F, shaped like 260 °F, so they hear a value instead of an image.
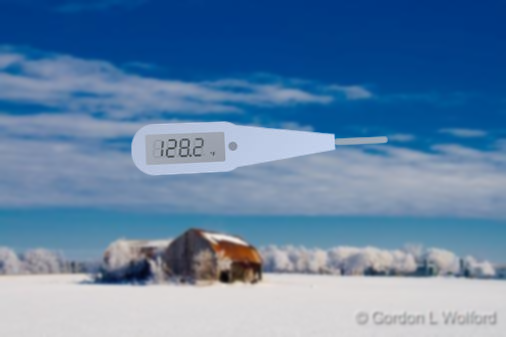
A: 128.2 °F
